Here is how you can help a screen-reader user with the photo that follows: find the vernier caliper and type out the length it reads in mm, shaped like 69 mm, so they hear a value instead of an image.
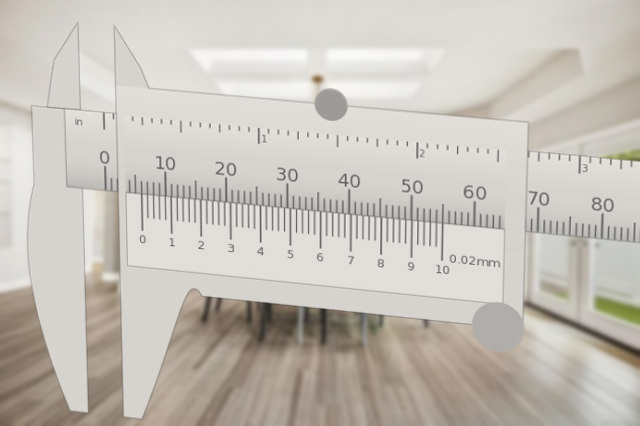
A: 6.0 mm
